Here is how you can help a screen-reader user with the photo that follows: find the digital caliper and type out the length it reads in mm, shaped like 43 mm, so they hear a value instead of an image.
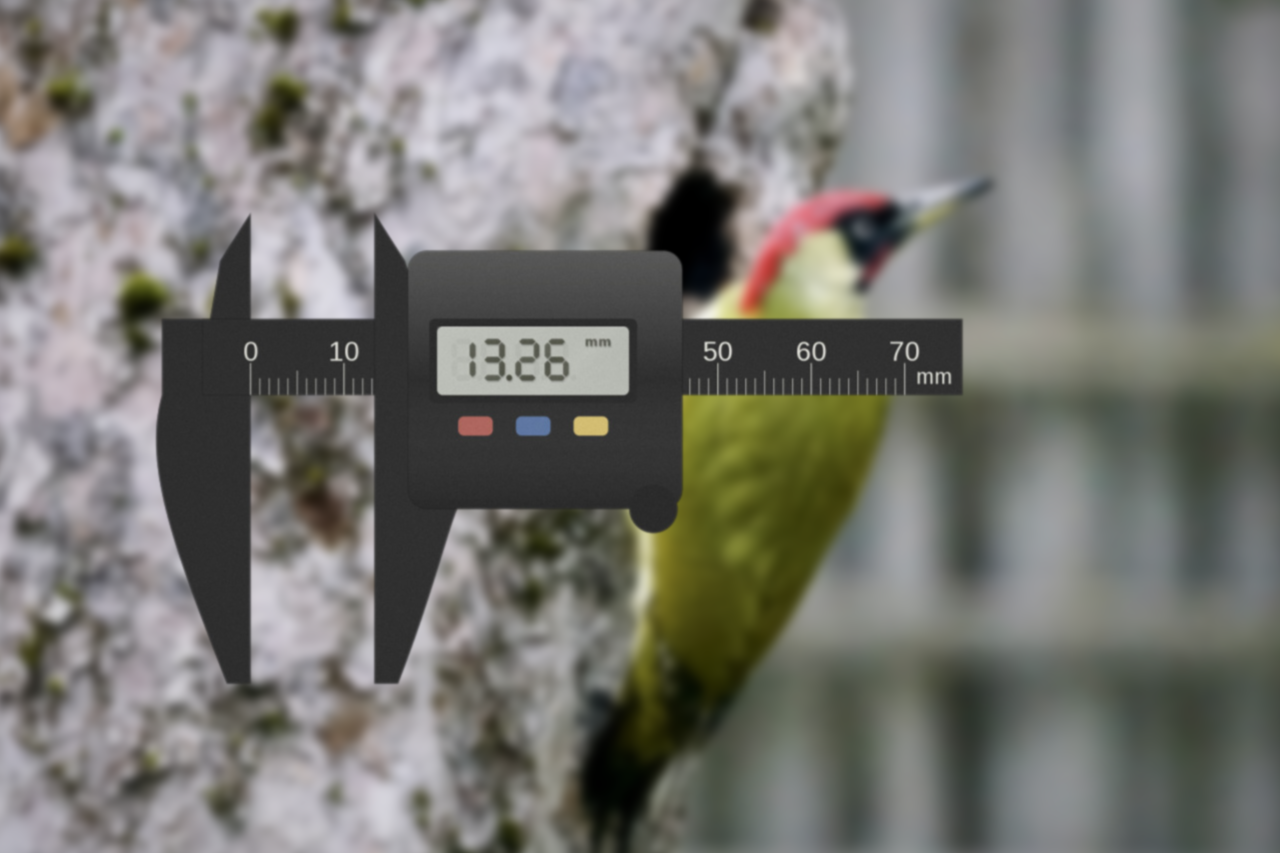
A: 13.26 mm
